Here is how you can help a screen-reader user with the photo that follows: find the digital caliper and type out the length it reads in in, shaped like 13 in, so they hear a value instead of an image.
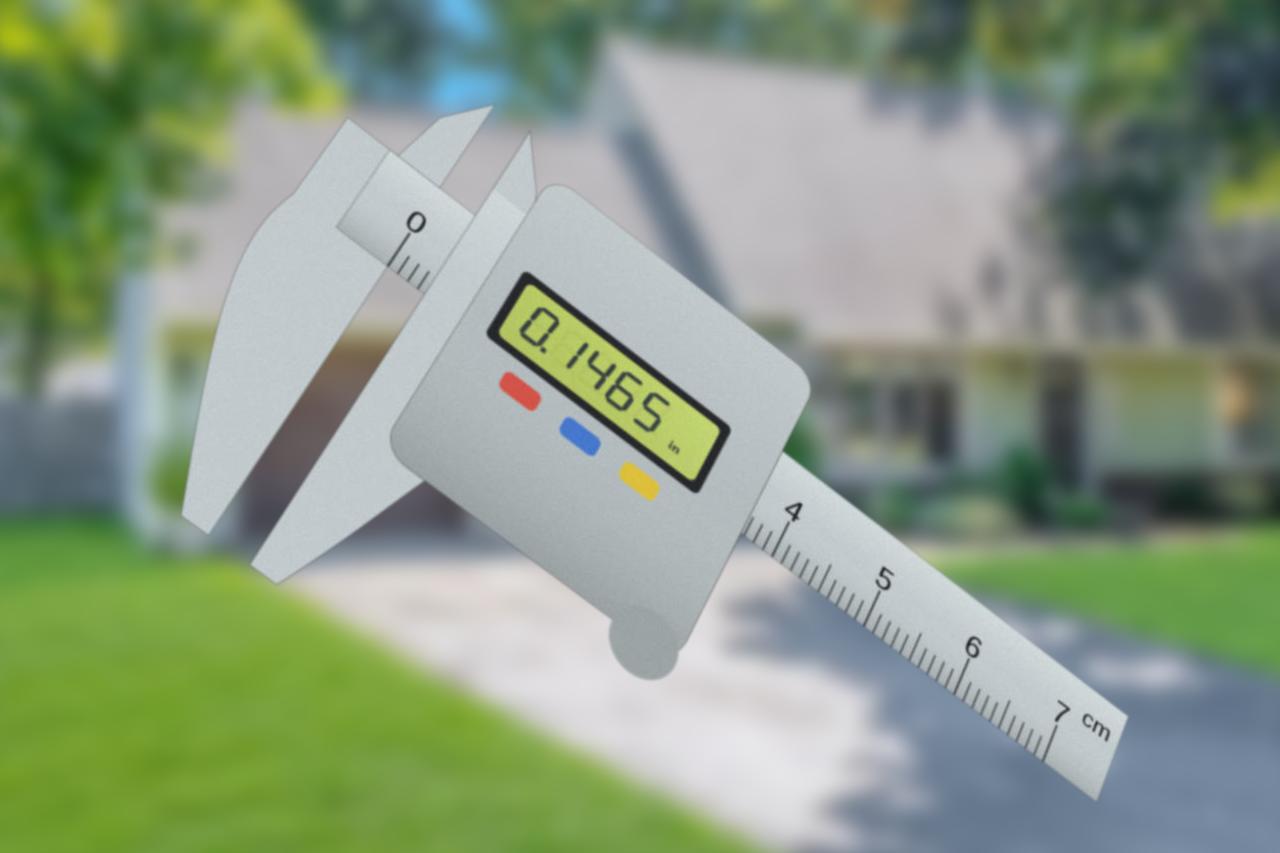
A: 0.1465 in
